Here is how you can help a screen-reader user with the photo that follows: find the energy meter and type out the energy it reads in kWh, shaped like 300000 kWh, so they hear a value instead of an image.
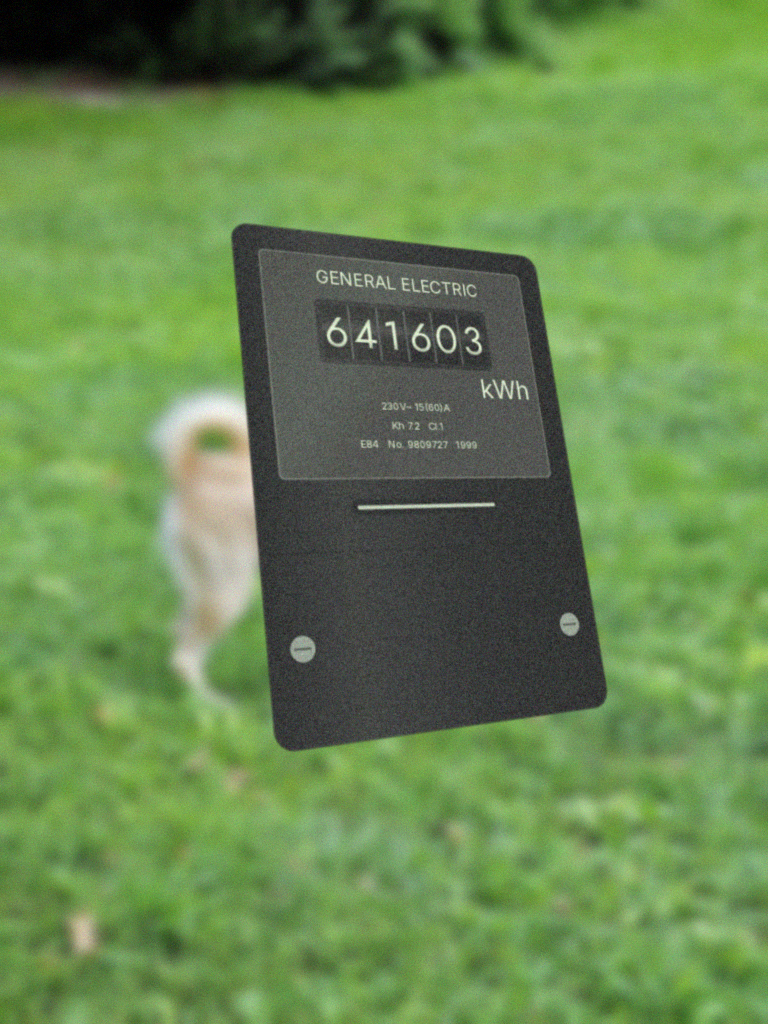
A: 641603 kWh
